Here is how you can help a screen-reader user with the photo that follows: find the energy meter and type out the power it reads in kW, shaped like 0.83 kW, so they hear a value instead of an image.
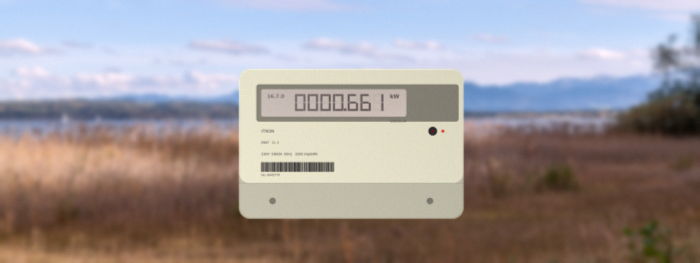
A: 0.661 kW
